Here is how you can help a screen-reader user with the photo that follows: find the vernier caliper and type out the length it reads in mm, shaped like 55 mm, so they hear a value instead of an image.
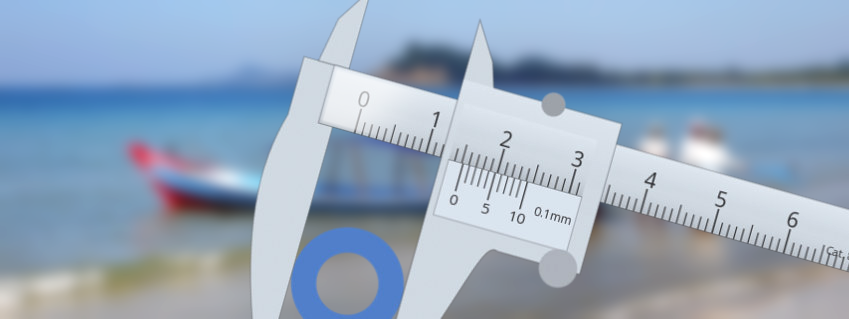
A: 15.2 mm
